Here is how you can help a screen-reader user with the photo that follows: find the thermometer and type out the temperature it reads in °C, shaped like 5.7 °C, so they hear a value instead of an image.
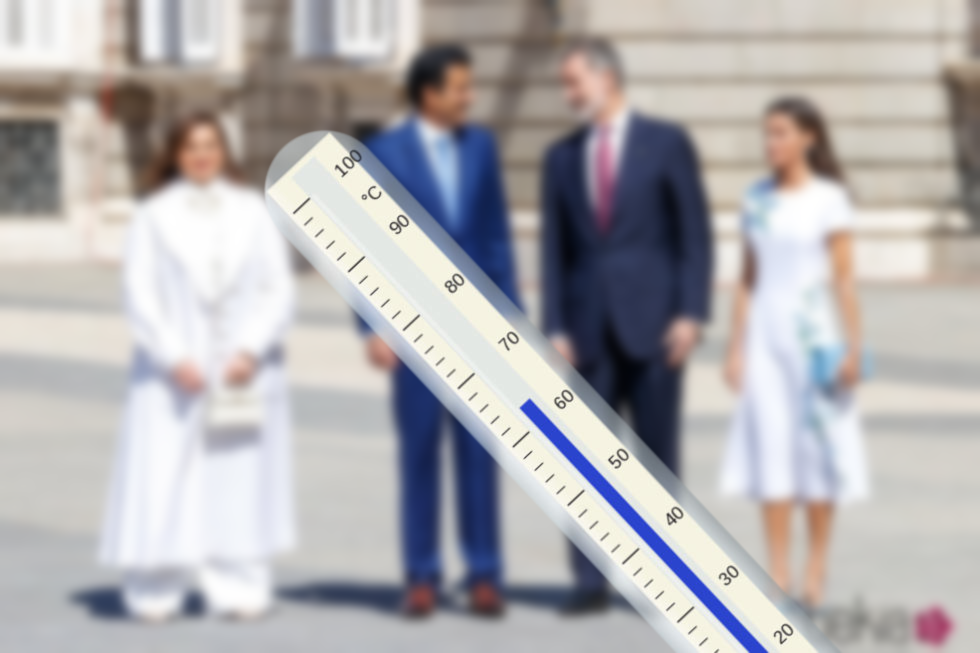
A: 63 °C
